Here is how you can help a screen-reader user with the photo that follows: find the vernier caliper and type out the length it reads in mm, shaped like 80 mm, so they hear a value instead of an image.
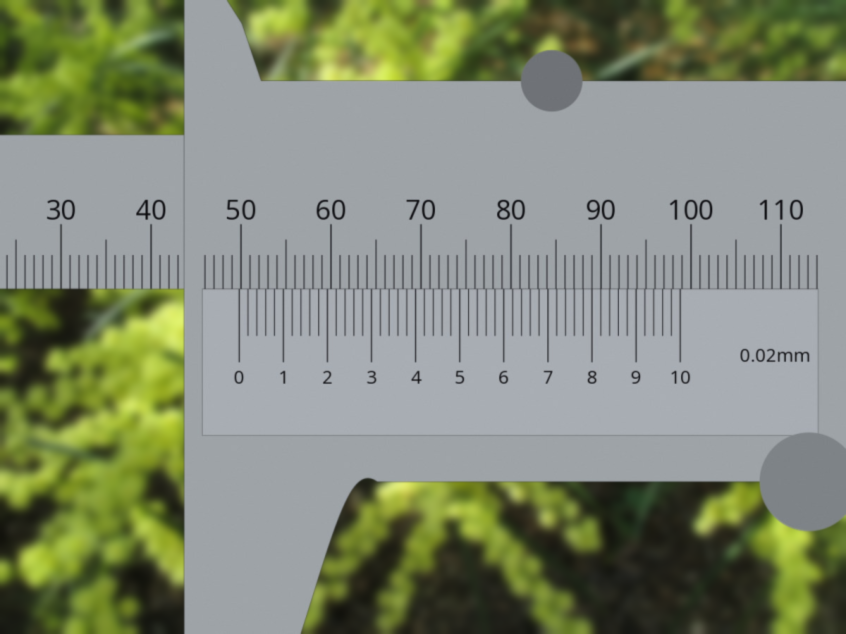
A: 49.8 mm
